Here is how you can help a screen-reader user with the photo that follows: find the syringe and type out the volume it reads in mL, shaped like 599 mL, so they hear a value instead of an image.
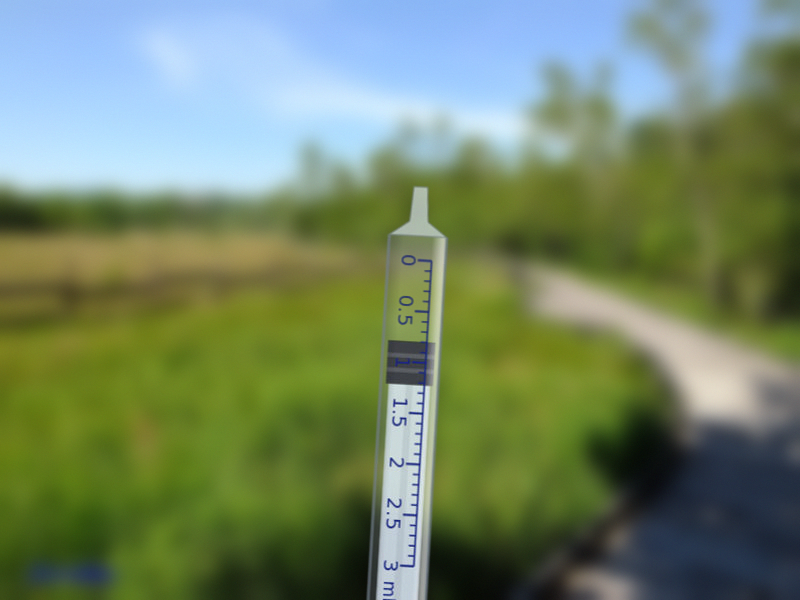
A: 0.8 mL
